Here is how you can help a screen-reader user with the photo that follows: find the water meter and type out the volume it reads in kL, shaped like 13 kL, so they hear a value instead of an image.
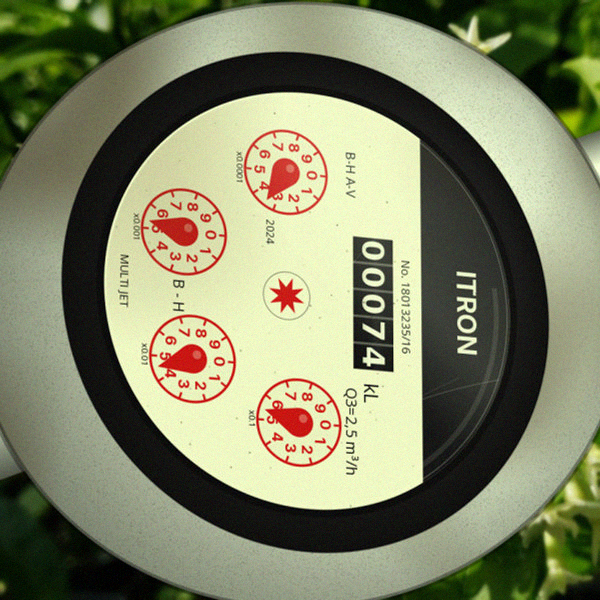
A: 74.5453 kL
